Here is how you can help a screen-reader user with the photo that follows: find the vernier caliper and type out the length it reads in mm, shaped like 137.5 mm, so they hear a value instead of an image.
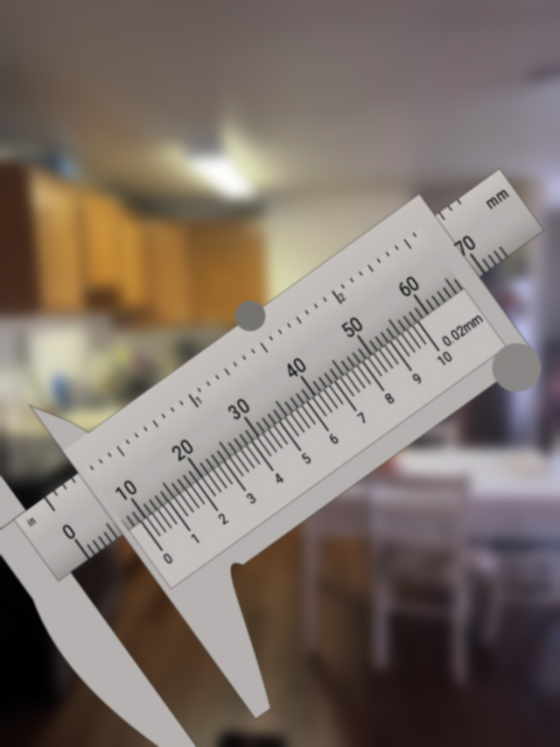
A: 9.2 mm
